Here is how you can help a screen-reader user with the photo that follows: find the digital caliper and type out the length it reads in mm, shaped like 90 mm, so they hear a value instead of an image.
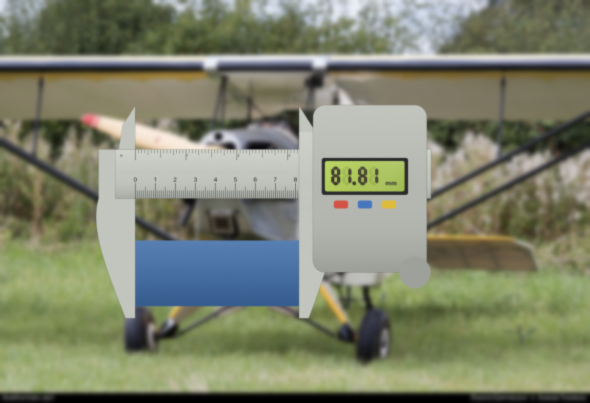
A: 81.81 mm
